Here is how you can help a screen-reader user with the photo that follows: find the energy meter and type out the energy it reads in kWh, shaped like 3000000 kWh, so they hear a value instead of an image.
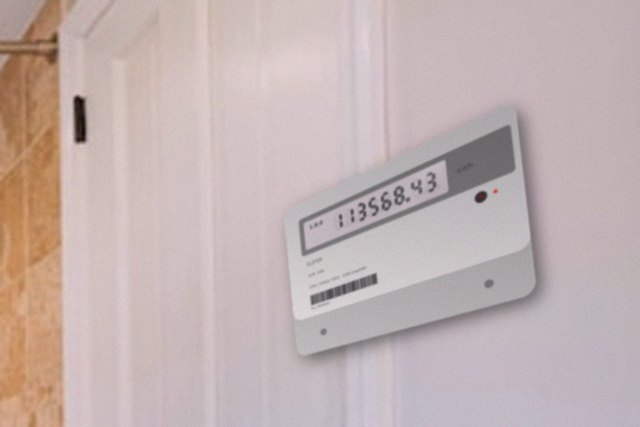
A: 113568.43 kWh
